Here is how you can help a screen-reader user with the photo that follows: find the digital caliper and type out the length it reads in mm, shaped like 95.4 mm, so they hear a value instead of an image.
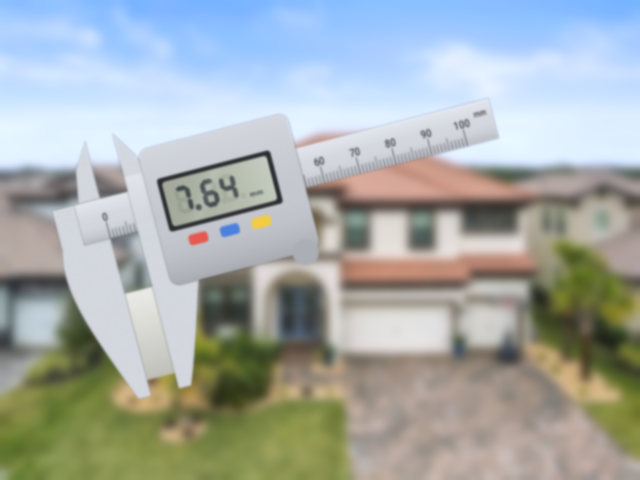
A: 7.64 mm
